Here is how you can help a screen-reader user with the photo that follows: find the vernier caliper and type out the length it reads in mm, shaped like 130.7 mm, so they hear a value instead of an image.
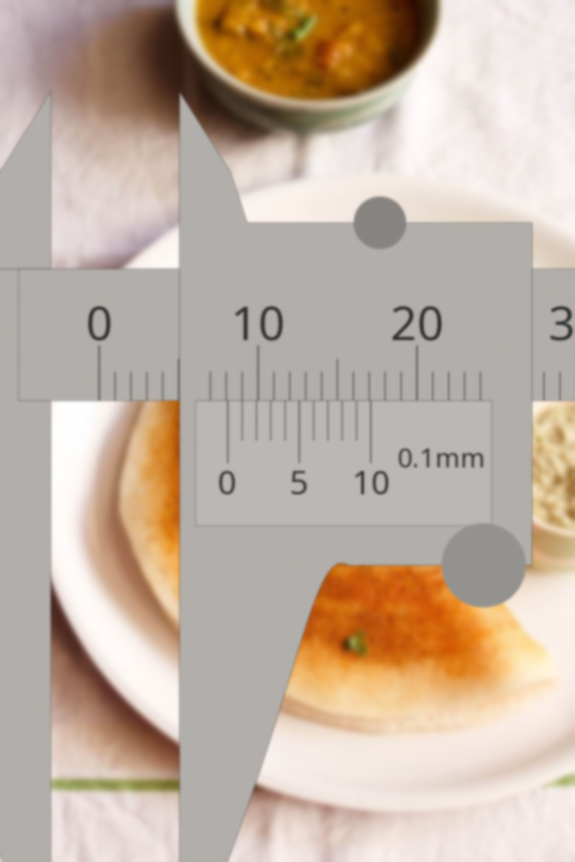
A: 8.1 mm
